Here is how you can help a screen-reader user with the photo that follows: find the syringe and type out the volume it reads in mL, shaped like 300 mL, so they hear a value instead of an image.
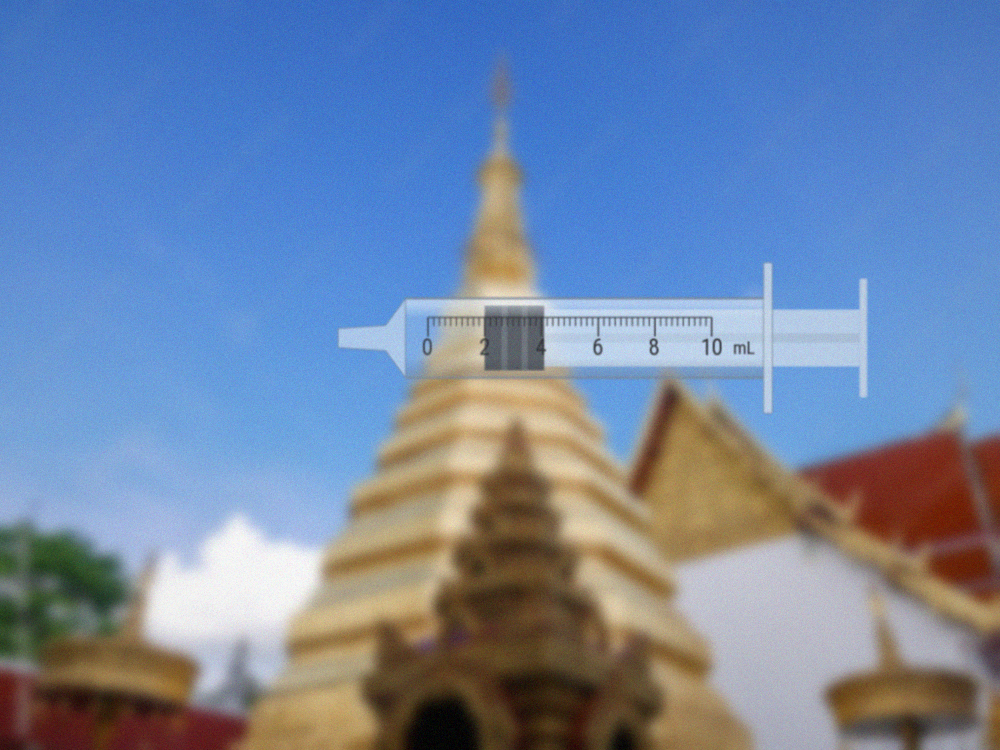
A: 2 mL
